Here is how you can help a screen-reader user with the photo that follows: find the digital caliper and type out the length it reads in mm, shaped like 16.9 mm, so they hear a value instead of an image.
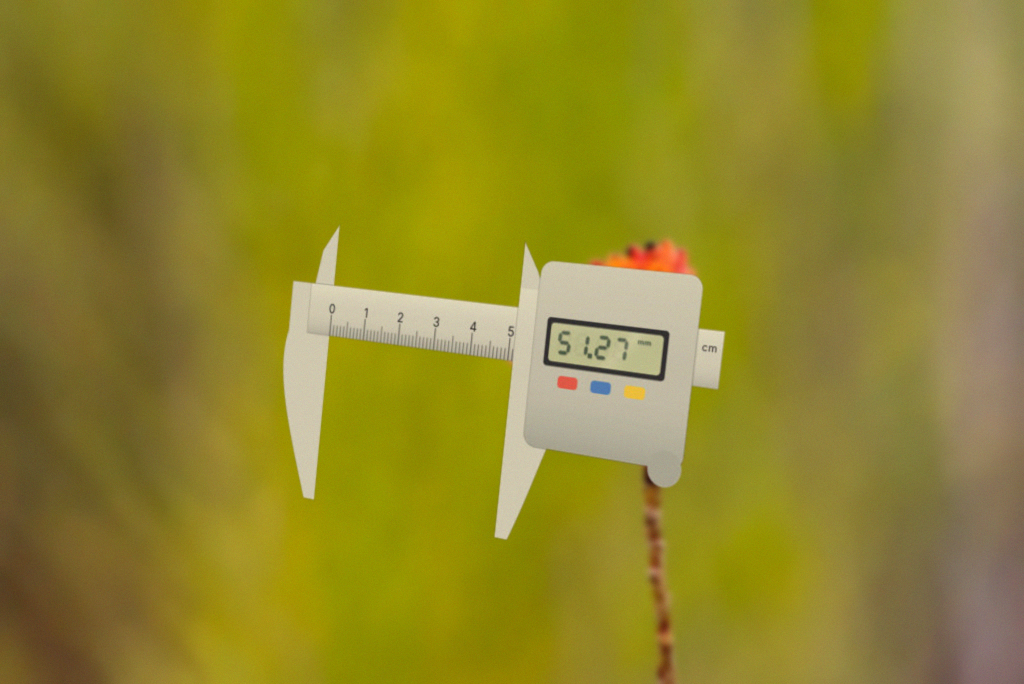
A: 51.27 mm
